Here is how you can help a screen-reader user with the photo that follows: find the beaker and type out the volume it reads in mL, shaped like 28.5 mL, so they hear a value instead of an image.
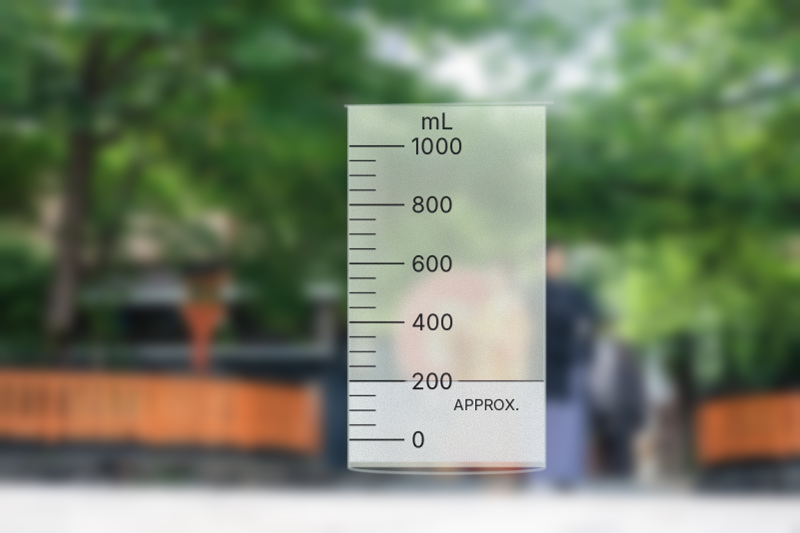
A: 200 mL
